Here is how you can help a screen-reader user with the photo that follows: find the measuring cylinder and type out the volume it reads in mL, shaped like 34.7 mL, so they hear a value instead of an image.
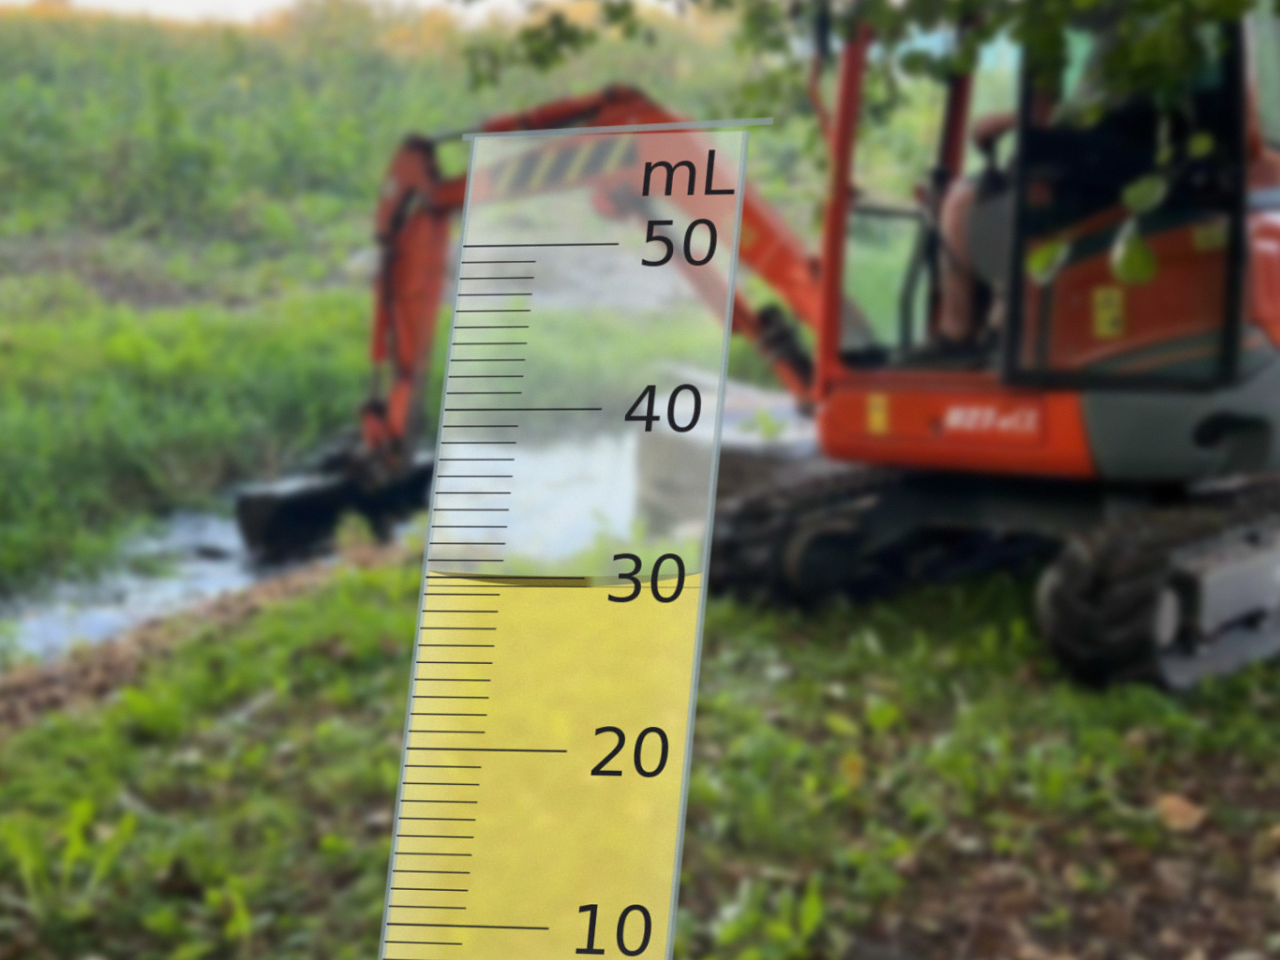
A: 29.5 mL
